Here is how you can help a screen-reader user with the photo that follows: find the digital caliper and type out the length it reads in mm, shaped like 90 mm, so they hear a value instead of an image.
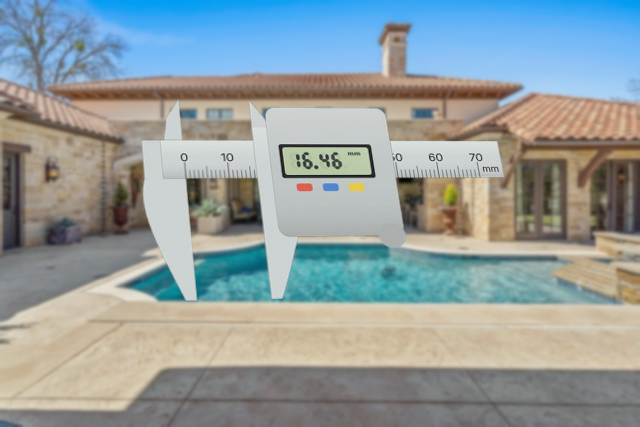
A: 16.46 mm
